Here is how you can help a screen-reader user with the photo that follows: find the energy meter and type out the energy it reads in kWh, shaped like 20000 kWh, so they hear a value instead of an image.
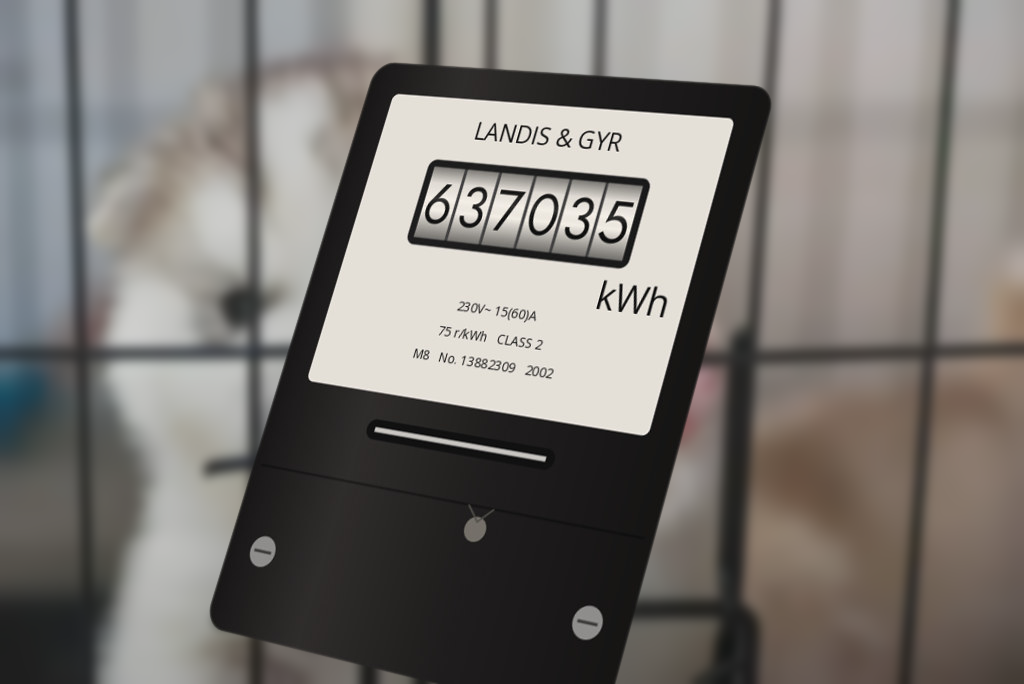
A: 637035 kWh
